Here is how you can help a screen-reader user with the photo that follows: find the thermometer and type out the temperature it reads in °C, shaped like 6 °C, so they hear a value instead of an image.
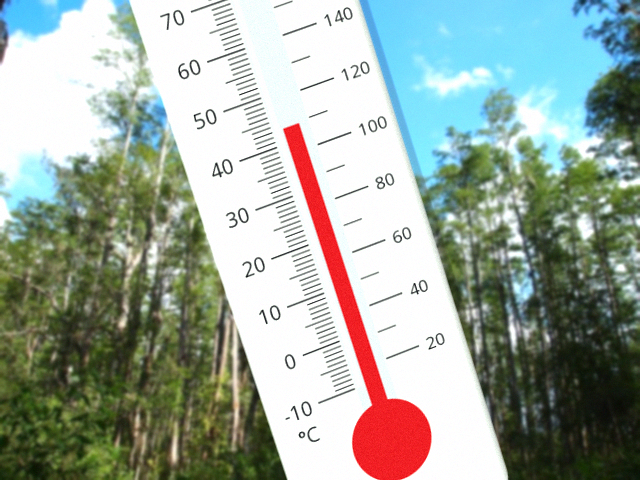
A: 43 °C
